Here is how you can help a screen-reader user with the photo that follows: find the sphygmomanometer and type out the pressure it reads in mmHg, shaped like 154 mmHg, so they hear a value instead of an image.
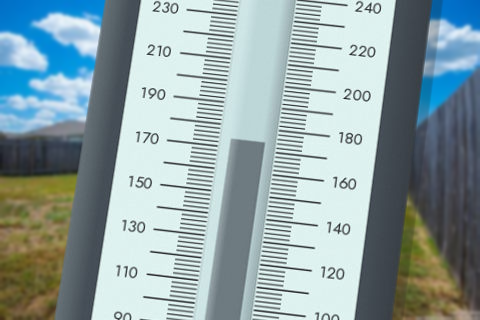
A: 174 mmHg
